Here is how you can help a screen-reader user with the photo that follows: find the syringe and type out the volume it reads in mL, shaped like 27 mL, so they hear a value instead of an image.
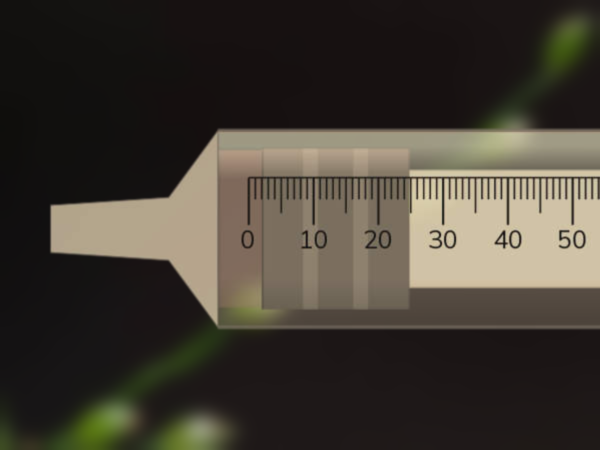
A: 2 mL
